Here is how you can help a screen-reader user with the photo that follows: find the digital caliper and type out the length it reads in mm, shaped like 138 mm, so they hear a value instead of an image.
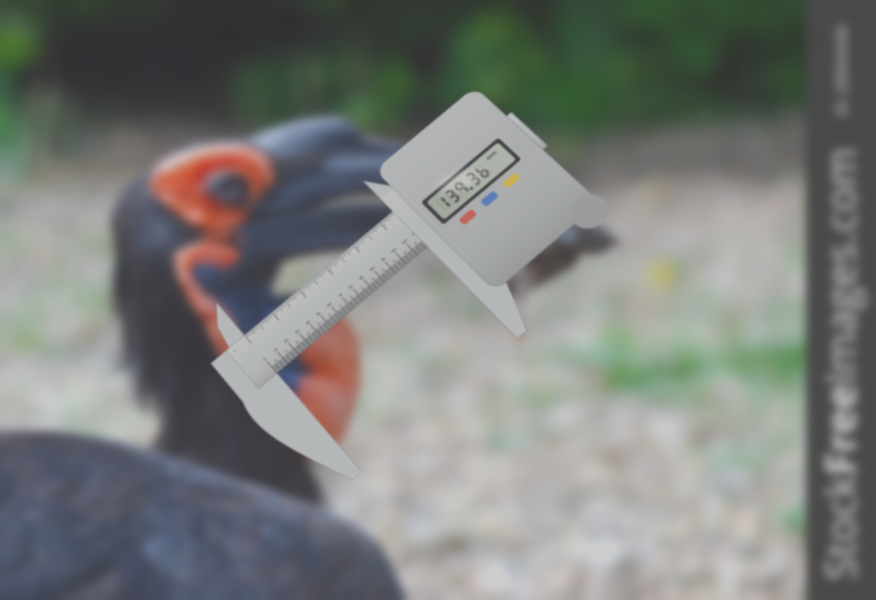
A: 139.36 mm
